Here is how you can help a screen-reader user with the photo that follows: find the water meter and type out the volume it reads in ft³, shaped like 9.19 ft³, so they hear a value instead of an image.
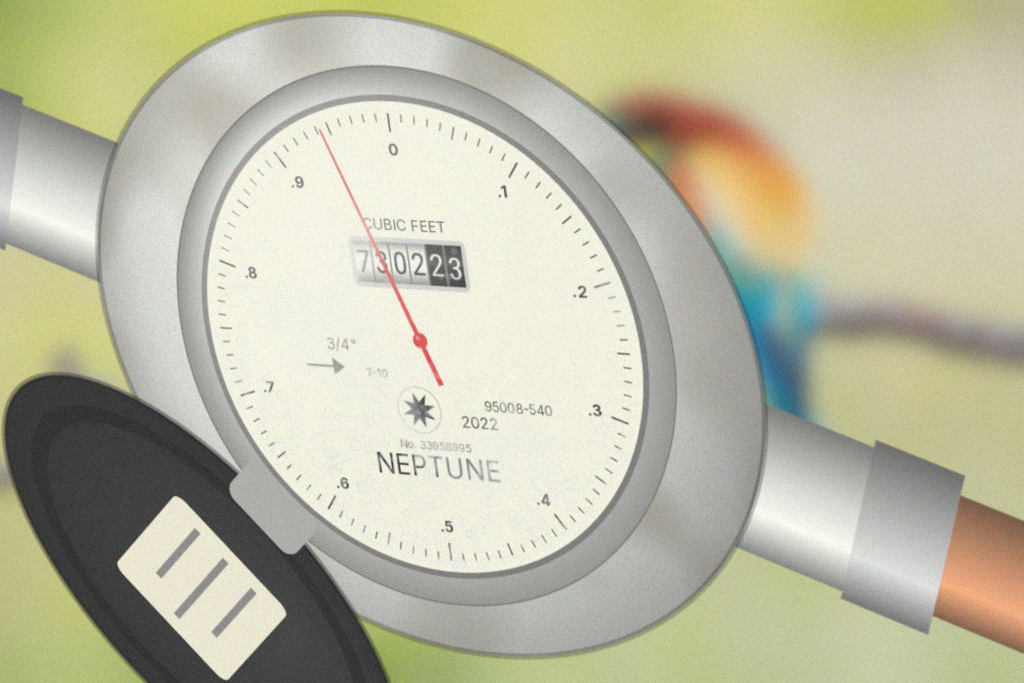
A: 730222.94 ft³
